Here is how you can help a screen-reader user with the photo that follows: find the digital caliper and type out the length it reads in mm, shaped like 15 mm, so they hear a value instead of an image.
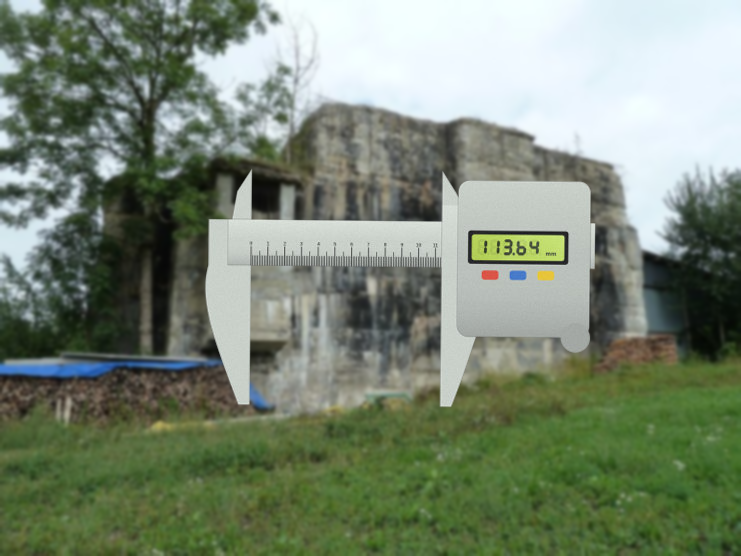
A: 113.64 mm
